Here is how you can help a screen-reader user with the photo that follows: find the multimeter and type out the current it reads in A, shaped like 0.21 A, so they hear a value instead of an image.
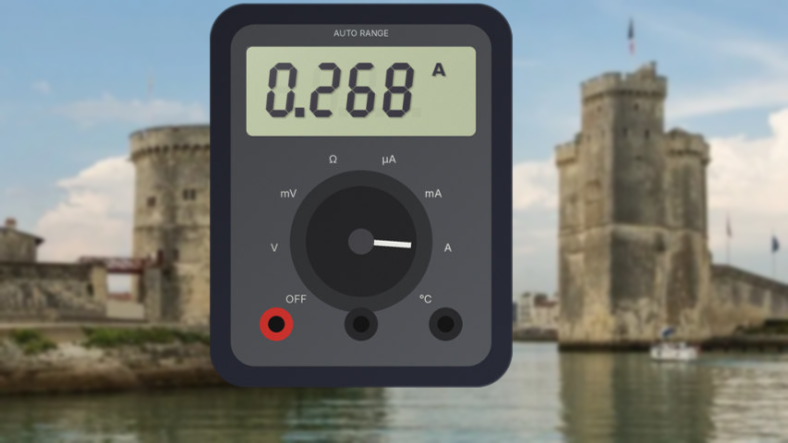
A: 0.268 A
